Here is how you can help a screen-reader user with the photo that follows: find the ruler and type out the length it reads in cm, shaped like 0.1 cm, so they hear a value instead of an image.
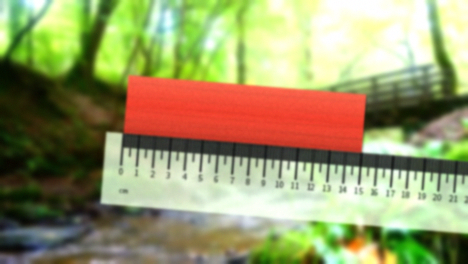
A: 15 cm
